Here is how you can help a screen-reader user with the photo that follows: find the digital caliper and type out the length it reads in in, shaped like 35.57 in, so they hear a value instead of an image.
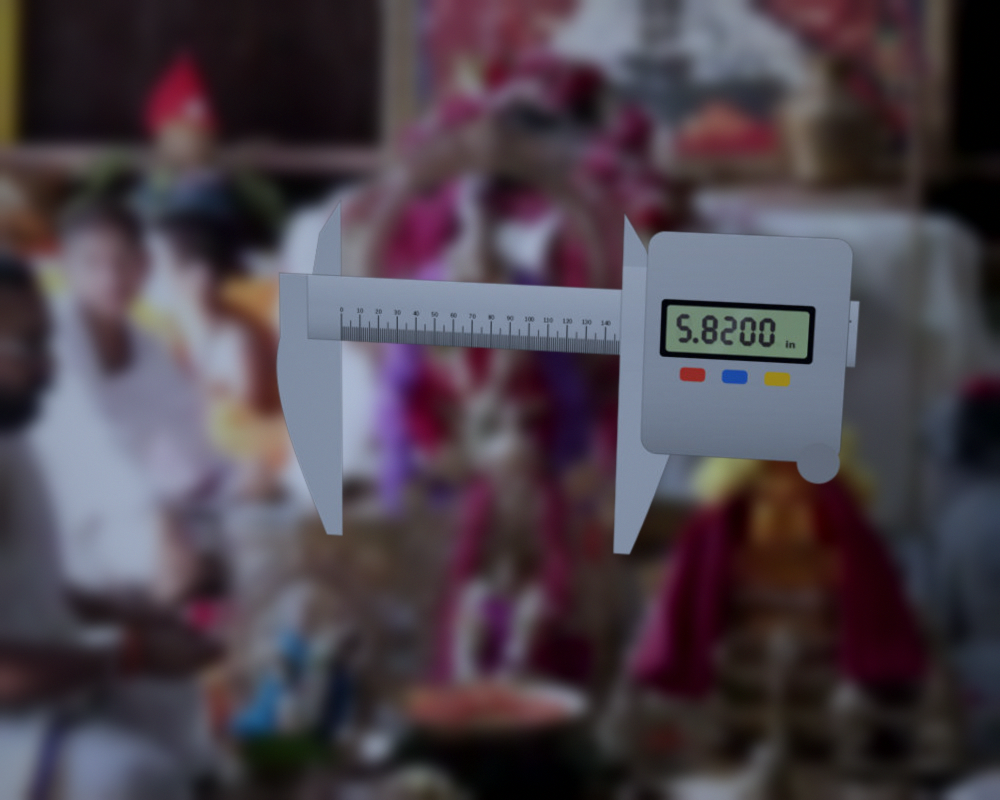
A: 5.8200 in
